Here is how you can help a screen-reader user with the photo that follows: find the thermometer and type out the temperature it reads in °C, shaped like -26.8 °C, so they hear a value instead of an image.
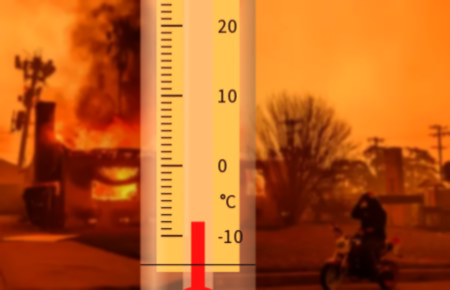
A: -8 °C
